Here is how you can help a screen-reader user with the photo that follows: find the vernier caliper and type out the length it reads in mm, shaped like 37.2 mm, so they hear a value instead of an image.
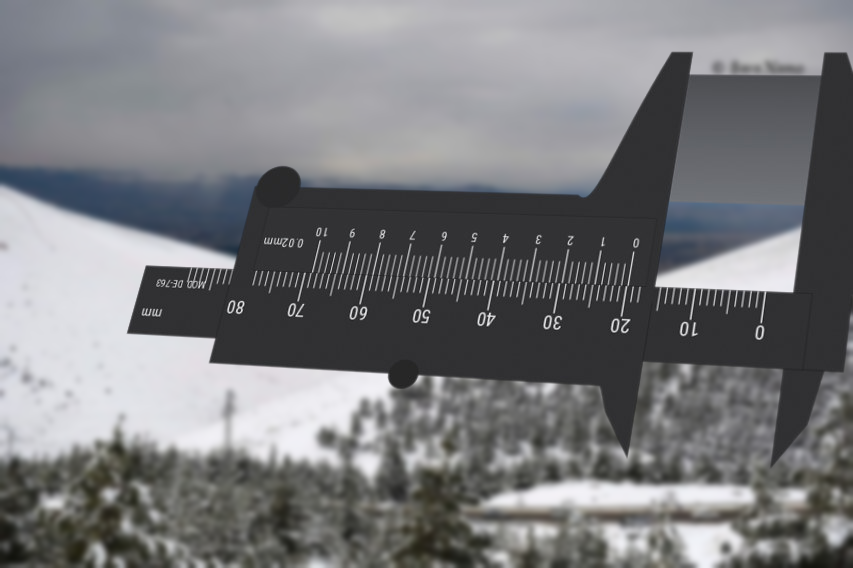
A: 19.8 mm
